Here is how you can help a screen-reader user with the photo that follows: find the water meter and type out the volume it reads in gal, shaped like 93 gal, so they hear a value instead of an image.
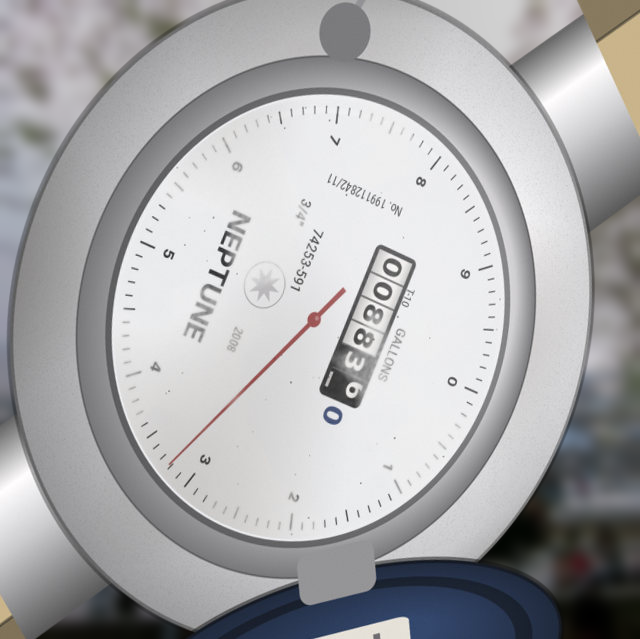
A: 88363.2 gal
